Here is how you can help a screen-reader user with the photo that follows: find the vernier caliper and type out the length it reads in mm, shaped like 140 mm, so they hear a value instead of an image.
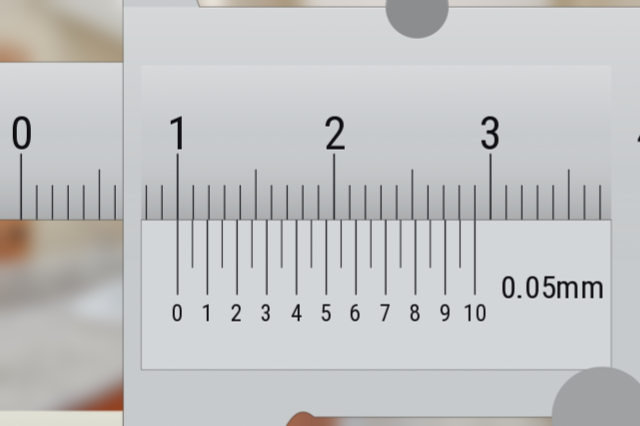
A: 10.0 mm
